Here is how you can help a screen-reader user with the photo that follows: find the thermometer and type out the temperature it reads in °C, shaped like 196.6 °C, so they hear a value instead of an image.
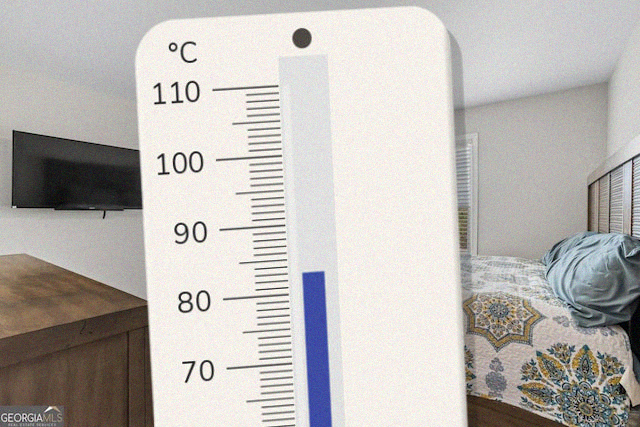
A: 83 °C
